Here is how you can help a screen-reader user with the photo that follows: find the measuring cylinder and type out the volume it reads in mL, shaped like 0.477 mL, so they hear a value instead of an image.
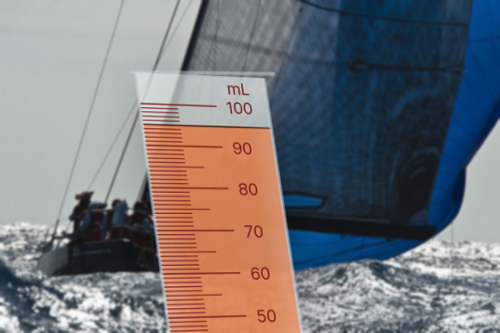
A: 95 mL
